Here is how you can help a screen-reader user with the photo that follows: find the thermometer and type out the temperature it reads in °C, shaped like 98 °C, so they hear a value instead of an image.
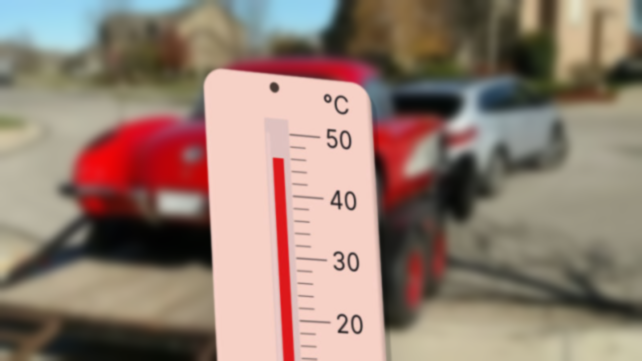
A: 46 °C
